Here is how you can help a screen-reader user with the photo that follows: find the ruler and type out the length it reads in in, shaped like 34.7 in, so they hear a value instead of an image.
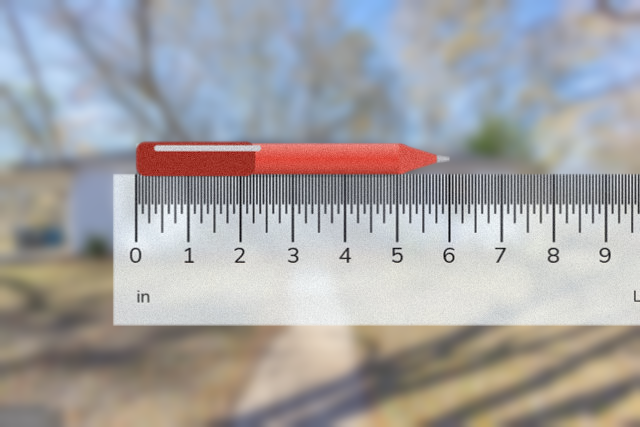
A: 6 in
